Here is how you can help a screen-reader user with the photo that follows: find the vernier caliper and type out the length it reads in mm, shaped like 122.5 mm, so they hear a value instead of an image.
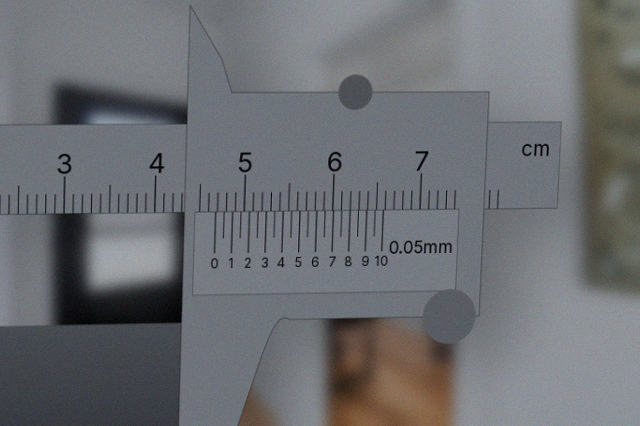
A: 46.8 mm
